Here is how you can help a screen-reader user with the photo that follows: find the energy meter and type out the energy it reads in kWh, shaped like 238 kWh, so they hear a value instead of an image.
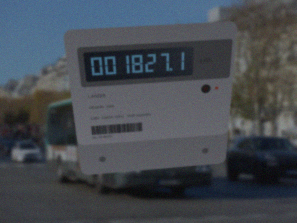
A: 1827.1 kWh
